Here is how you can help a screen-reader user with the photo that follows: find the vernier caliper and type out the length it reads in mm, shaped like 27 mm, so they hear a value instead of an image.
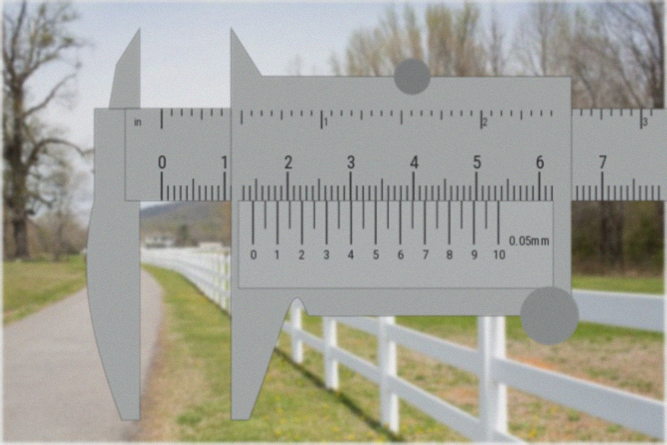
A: 14.5 mm
